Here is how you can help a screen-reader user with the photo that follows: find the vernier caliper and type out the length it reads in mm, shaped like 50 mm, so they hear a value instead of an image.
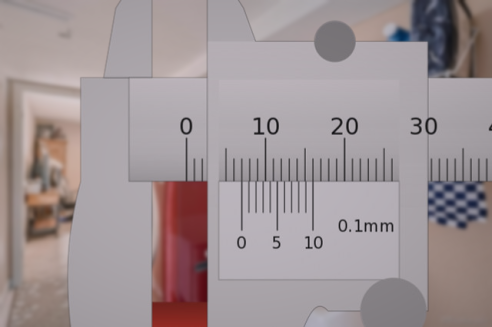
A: 7.0 mm
